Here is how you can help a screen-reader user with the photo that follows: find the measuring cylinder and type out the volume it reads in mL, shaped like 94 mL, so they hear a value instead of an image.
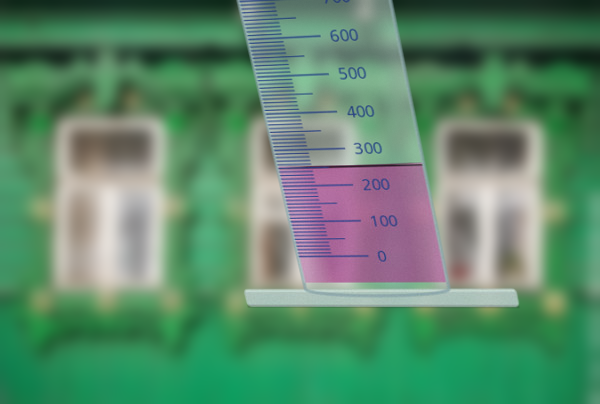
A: 250 mL
